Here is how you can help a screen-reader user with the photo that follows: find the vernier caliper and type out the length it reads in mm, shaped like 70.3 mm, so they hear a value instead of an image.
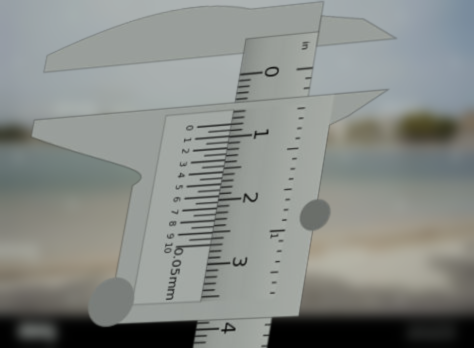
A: 8.0 mm
